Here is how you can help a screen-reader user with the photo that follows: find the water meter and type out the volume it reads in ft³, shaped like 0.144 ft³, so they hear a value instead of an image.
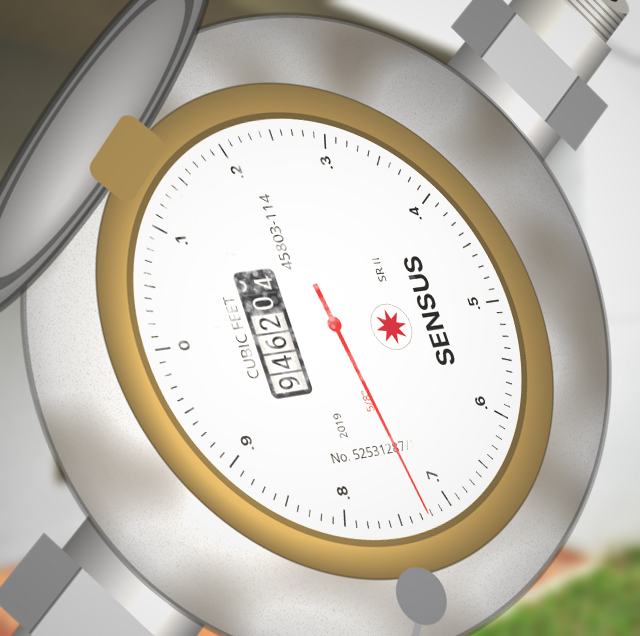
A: 946203.72 ft³
